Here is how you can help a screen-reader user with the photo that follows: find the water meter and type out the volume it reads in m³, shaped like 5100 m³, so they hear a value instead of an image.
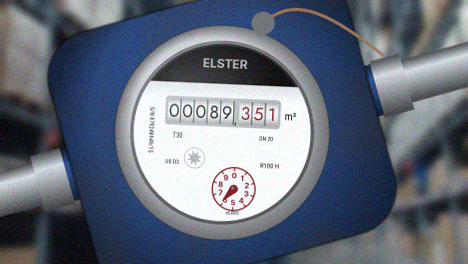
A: 89.3516 m³
